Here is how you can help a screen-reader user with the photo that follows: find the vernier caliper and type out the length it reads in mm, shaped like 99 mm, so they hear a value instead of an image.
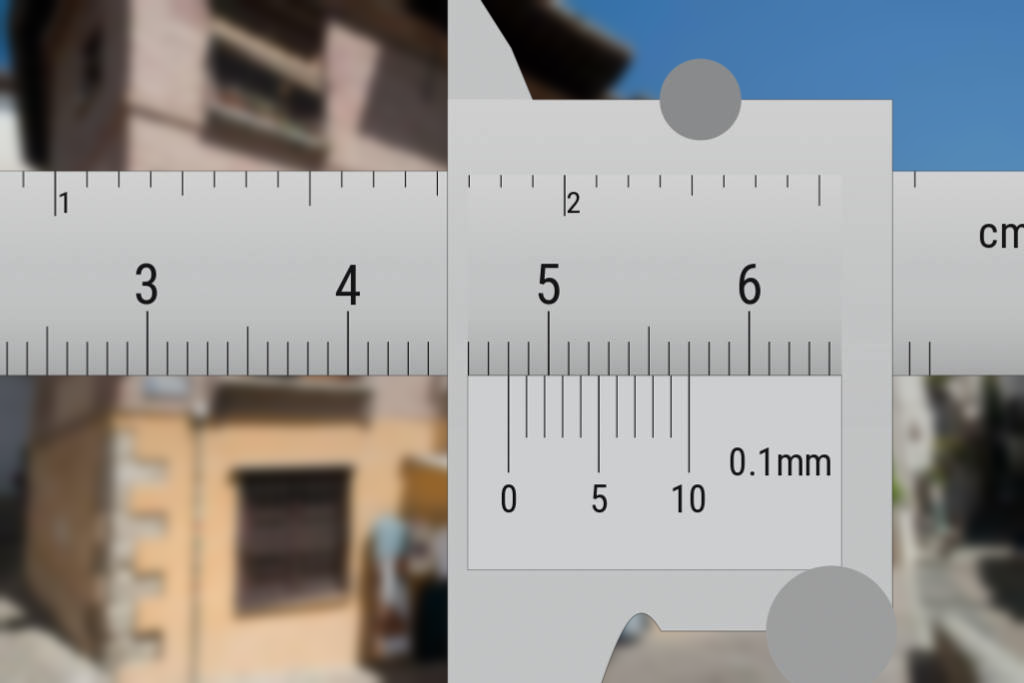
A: 48.0 mm
